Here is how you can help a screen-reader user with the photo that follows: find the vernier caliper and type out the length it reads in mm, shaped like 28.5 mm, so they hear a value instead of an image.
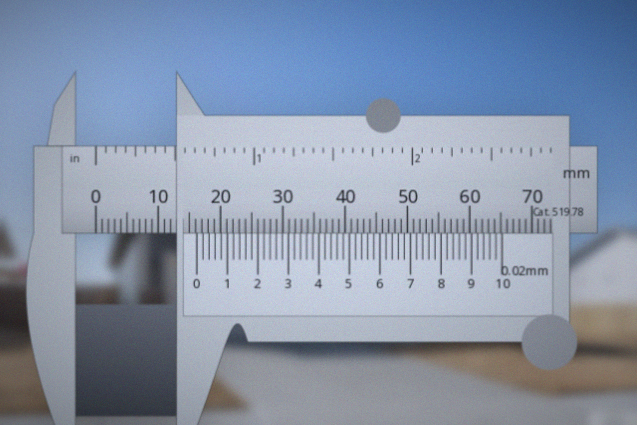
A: 16.2 mm
